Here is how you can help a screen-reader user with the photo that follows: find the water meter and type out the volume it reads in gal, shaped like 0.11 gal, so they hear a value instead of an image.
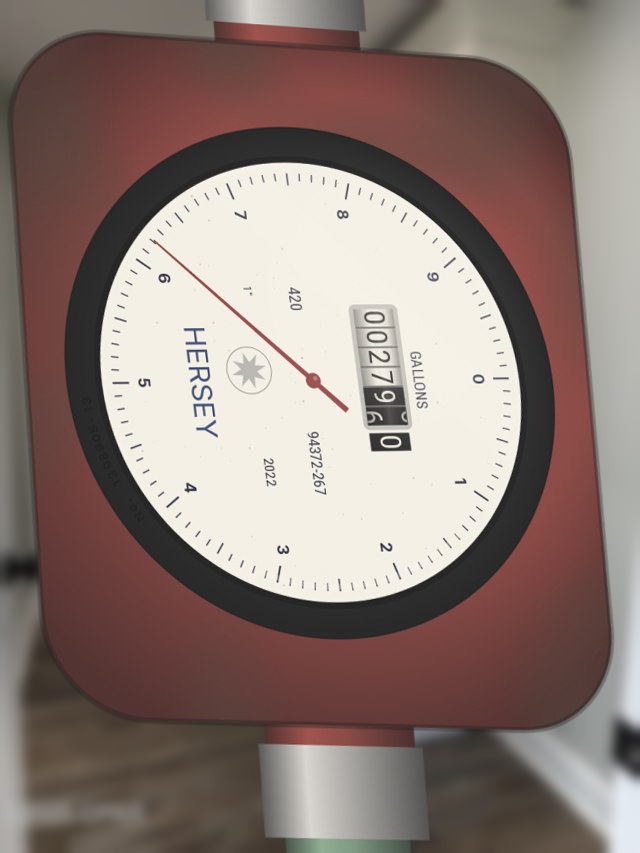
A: 27956.2 gal
